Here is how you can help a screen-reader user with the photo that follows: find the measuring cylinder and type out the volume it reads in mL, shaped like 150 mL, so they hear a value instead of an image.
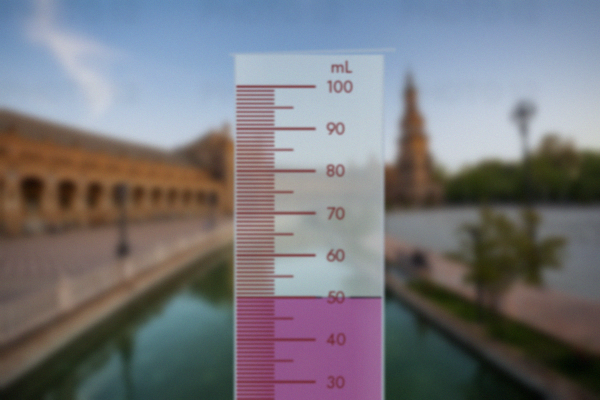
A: 50 mL
